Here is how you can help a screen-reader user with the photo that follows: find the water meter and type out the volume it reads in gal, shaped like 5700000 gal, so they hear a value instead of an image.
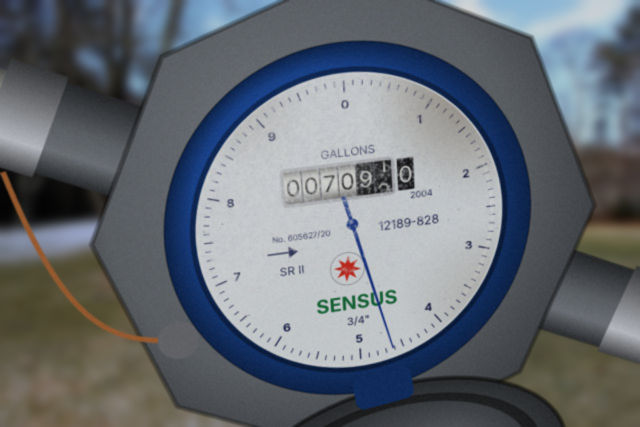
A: 70914.6 gal
